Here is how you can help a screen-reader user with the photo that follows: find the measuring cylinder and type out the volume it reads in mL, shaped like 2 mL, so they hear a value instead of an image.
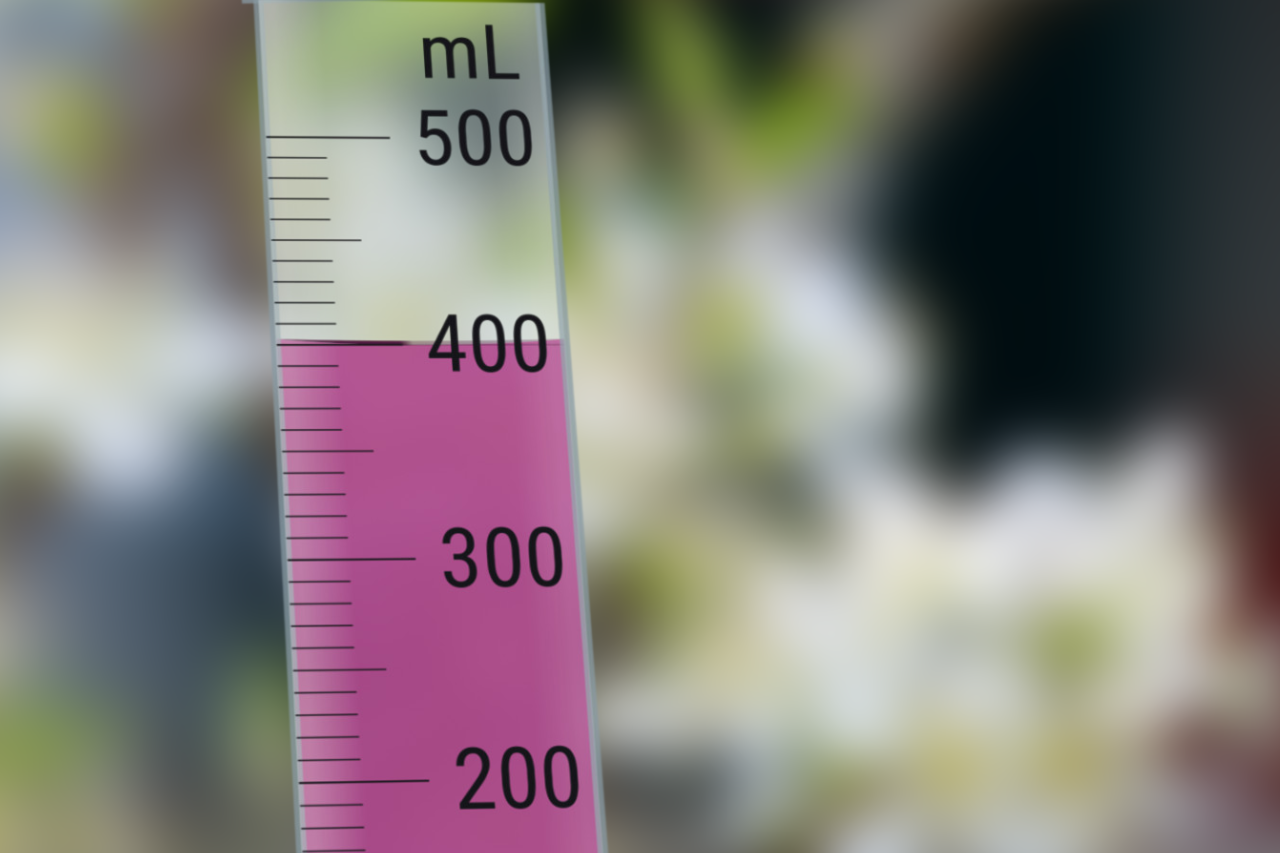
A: 400 mL
